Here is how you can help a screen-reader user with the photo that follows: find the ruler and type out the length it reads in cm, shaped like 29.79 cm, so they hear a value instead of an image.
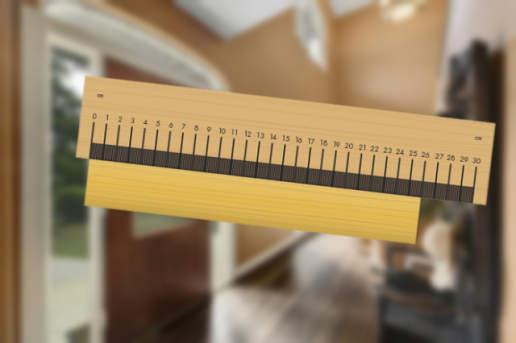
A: 26 cm
